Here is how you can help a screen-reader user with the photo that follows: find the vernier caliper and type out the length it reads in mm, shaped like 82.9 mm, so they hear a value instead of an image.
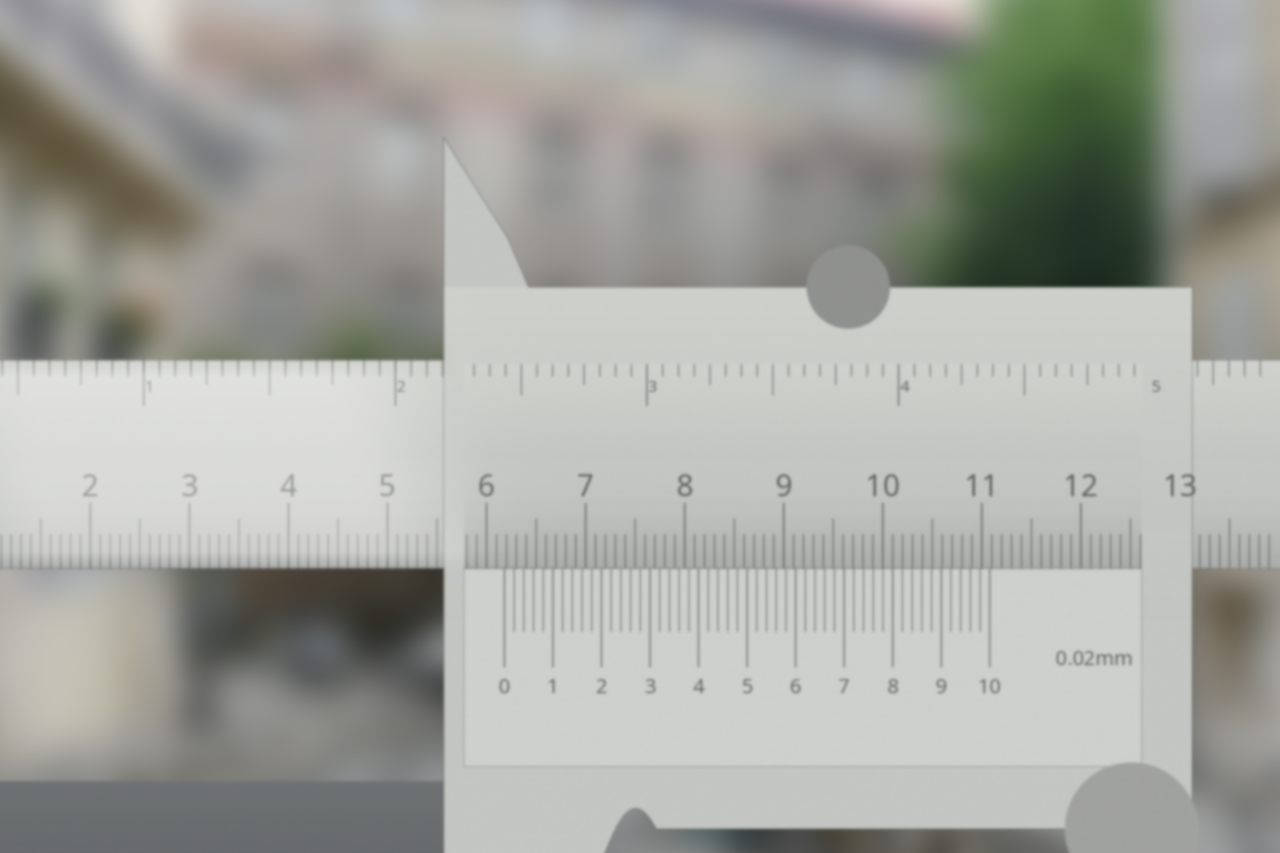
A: 61.8 mm
